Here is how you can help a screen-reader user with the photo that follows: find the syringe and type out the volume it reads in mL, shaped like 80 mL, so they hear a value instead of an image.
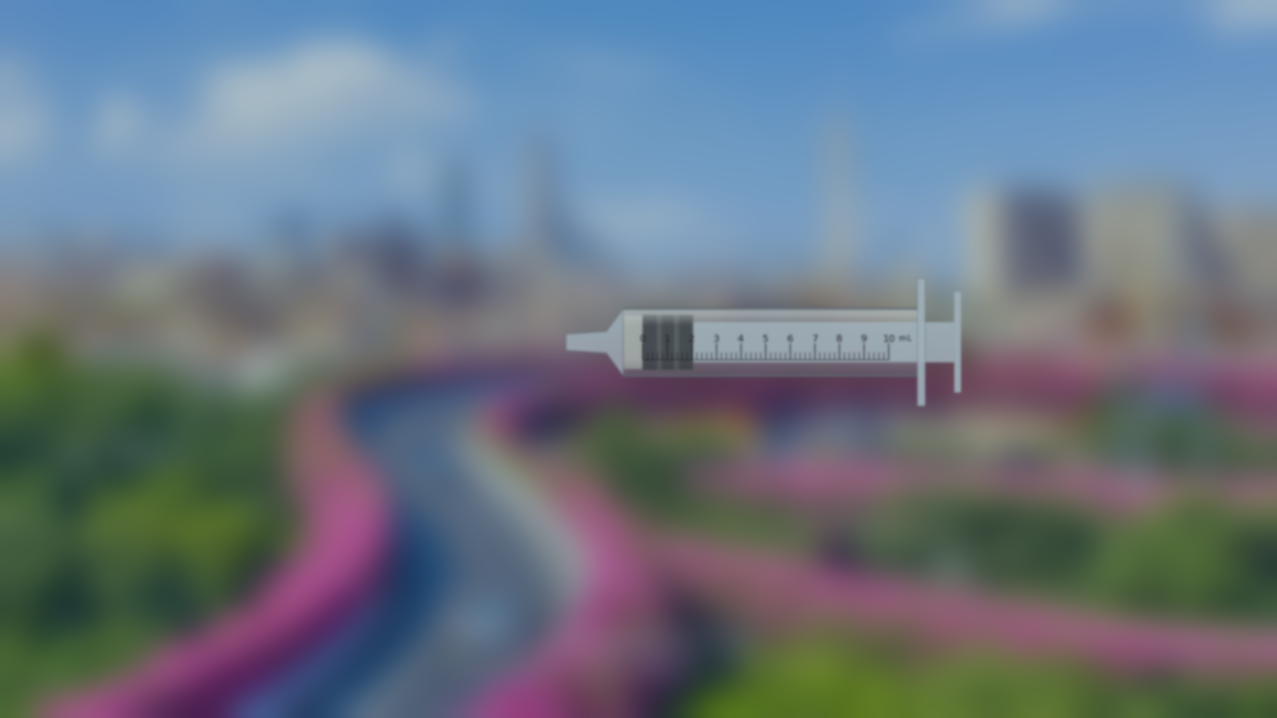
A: 0 mL
